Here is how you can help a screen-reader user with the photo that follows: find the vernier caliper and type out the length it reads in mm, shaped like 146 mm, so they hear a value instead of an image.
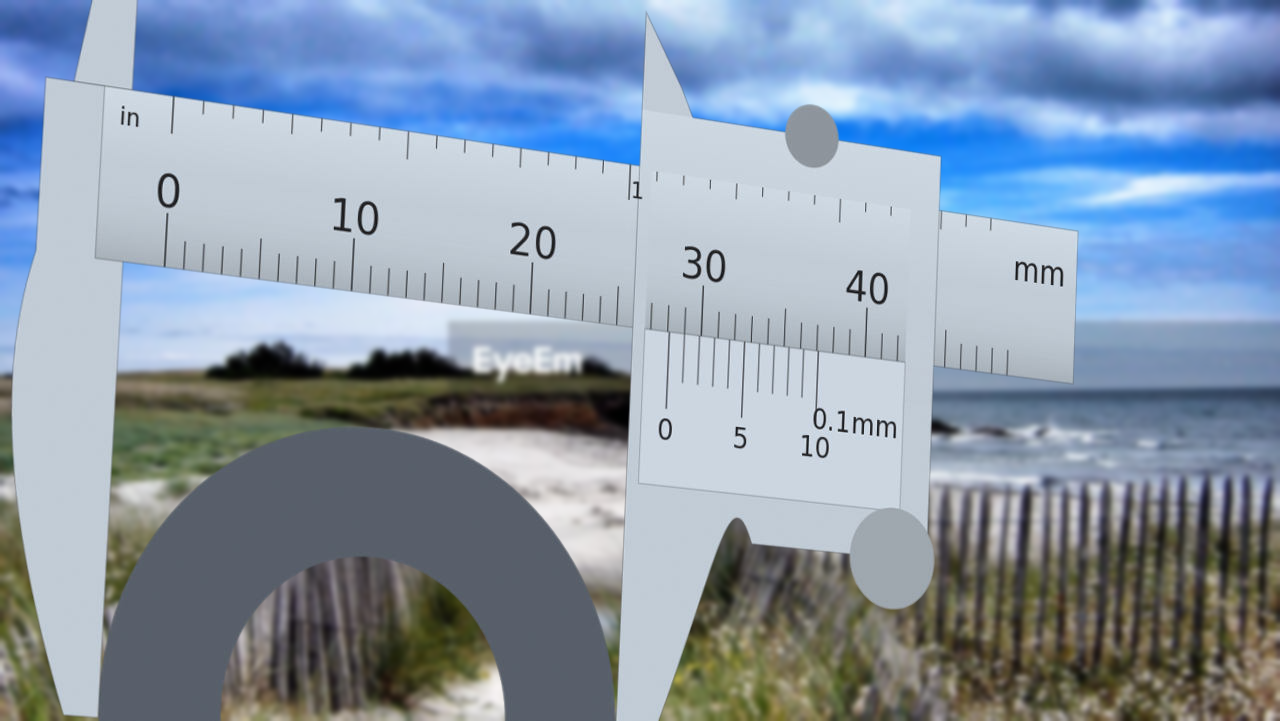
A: 28.1 mm
